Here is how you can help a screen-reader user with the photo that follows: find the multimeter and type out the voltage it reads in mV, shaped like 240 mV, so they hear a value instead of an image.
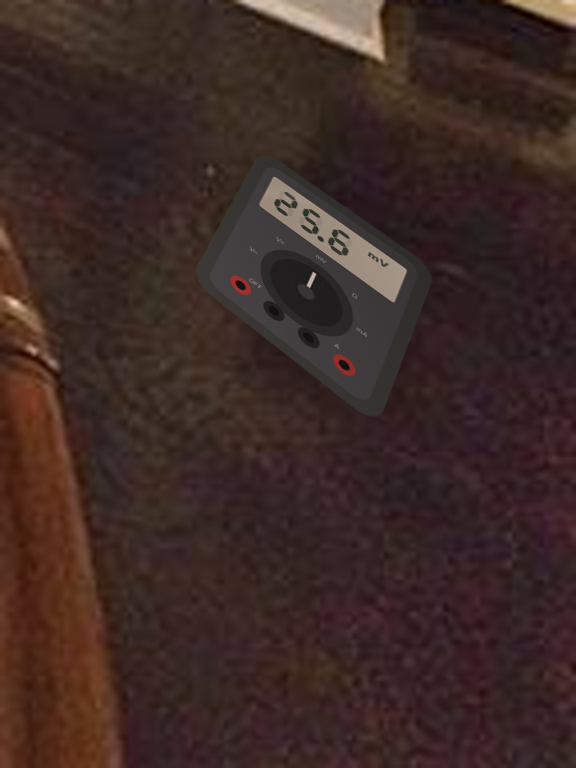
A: 25.6 mV
